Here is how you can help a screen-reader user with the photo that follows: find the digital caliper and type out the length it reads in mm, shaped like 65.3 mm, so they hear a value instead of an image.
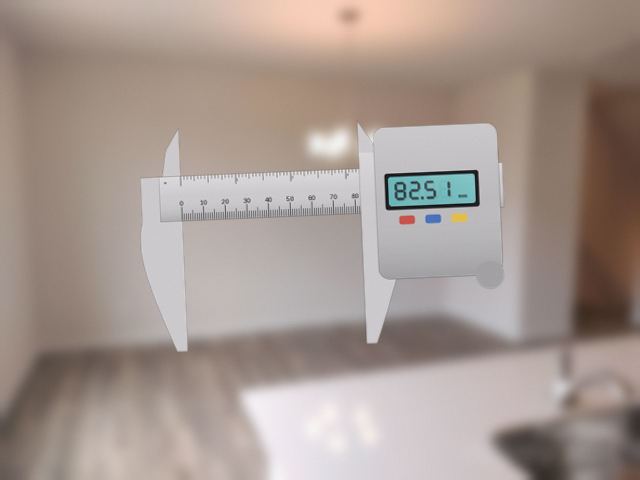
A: 82.51 mm
